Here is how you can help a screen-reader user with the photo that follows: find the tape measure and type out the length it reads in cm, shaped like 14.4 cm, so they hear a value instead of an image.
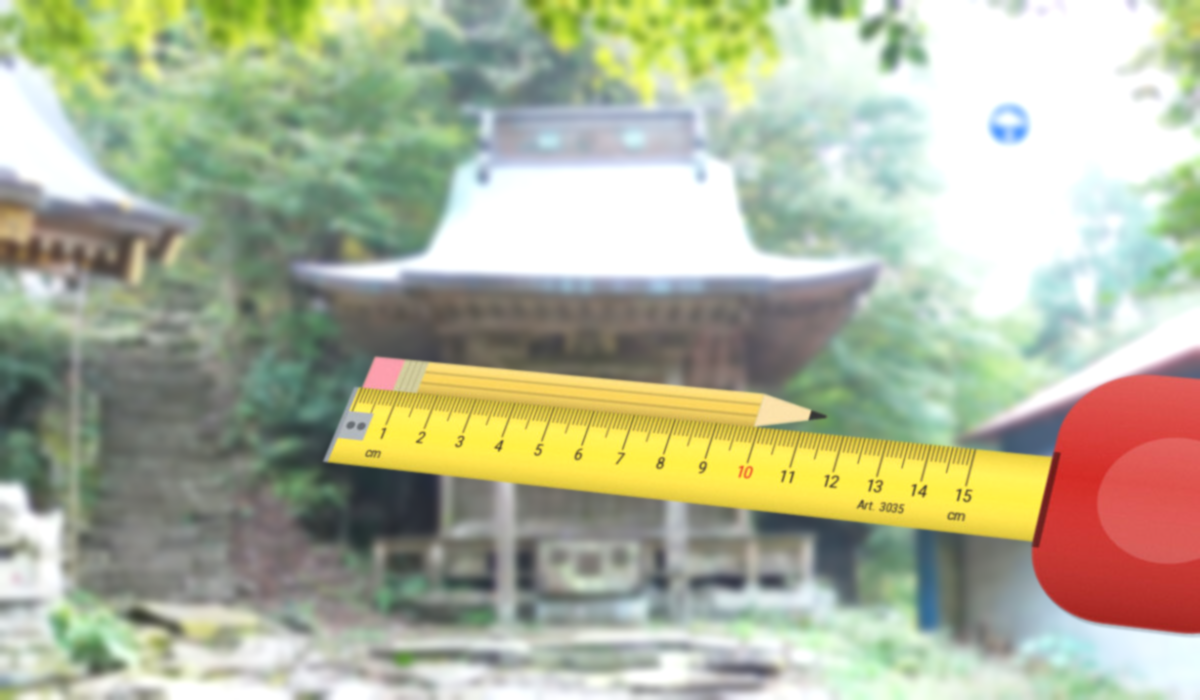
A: 11.5 cm
